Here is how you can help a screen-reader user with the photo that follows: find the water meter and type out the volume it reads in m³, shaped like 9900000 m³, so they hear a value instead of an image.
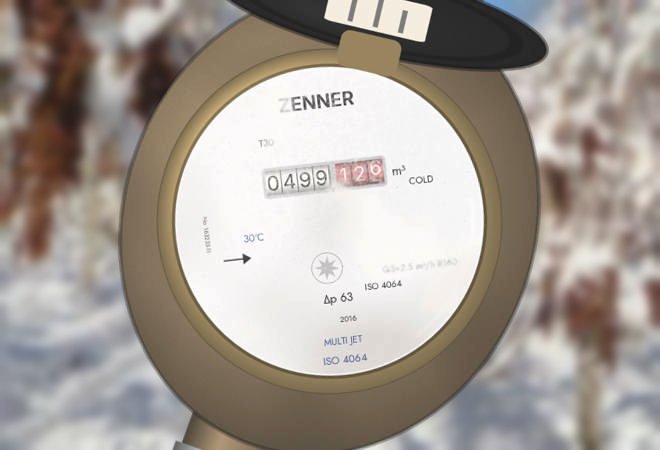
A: 499.126 m³
